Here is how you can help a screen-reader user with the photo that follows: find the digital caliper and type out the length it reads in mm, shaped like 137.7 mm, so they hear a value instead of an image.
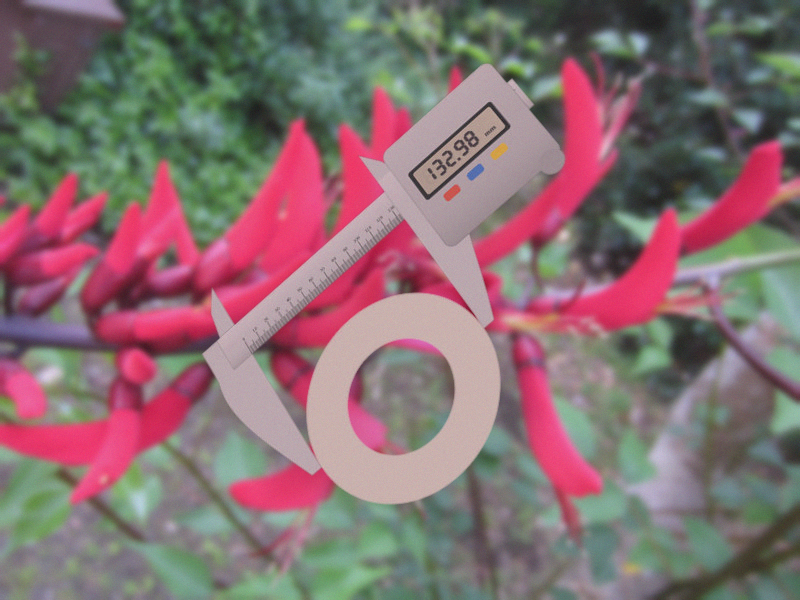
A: 132.98 mm
